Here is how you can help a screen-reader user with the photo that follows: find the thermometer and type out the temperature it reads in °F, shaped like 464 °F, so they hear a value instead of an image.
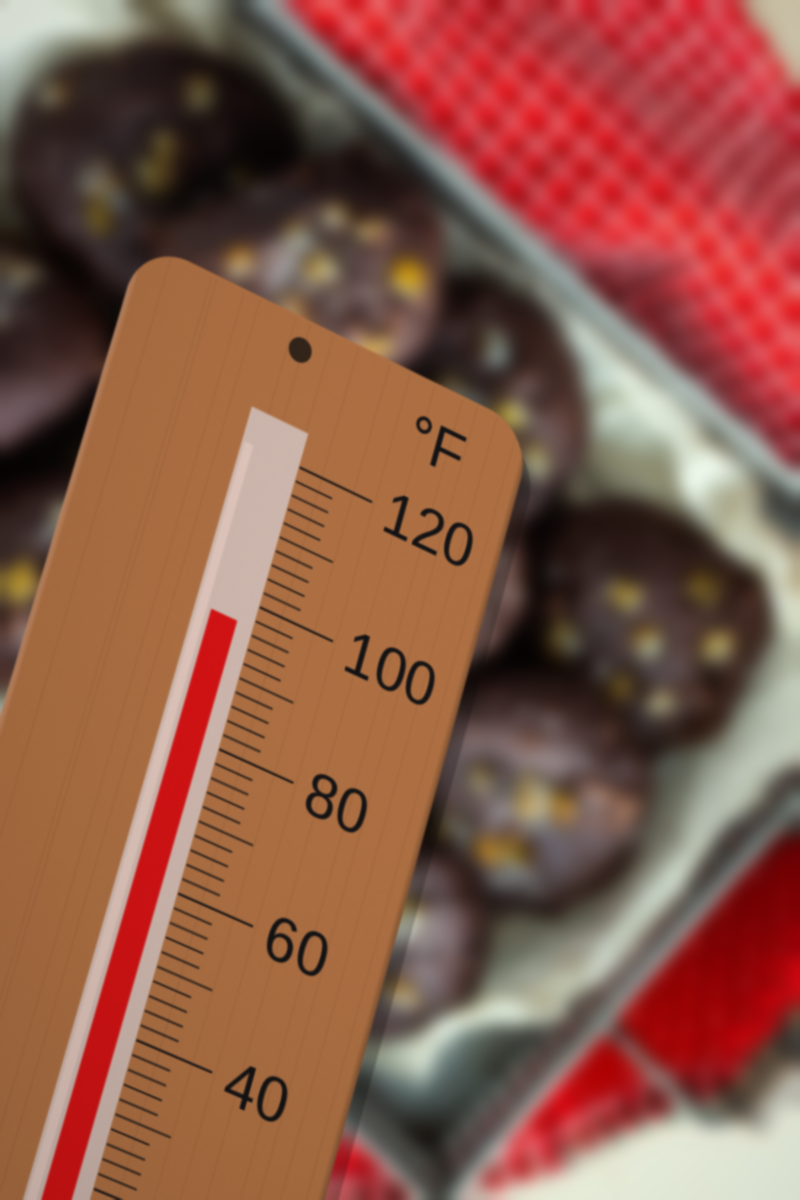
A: 97 °F
